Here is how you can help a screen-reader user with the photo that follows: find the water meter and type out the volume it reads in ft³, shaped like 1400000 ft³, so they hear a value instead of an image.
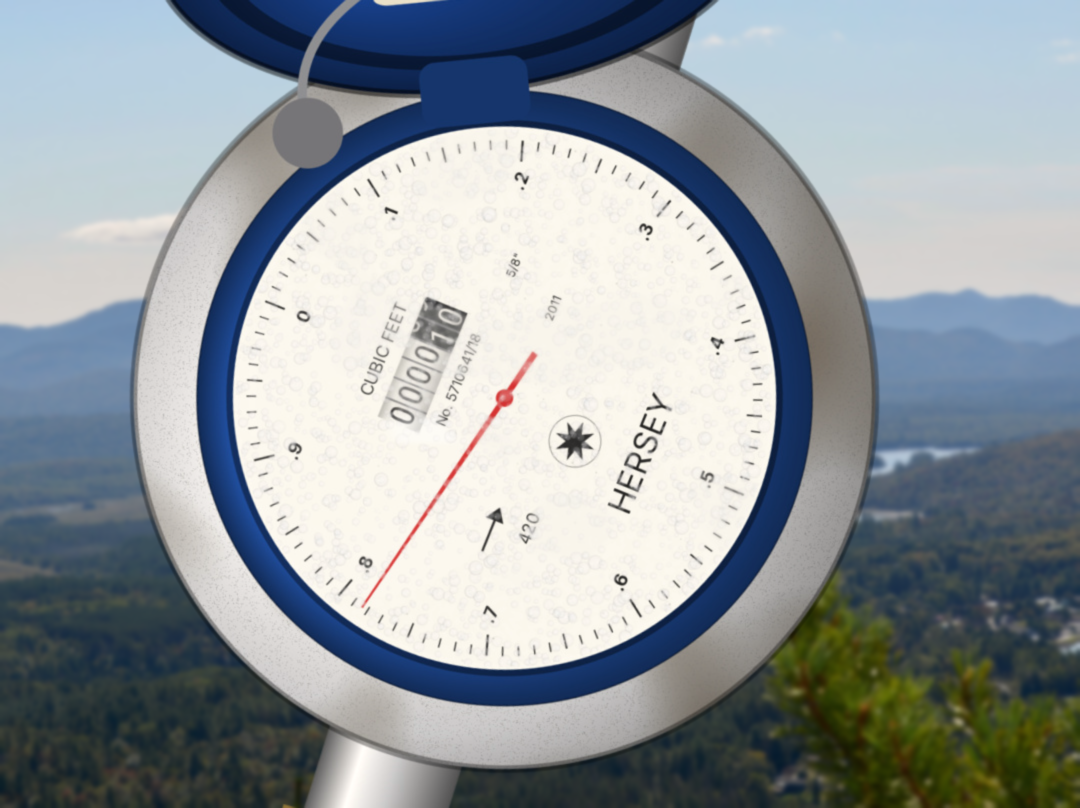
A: 9.78 ft³
